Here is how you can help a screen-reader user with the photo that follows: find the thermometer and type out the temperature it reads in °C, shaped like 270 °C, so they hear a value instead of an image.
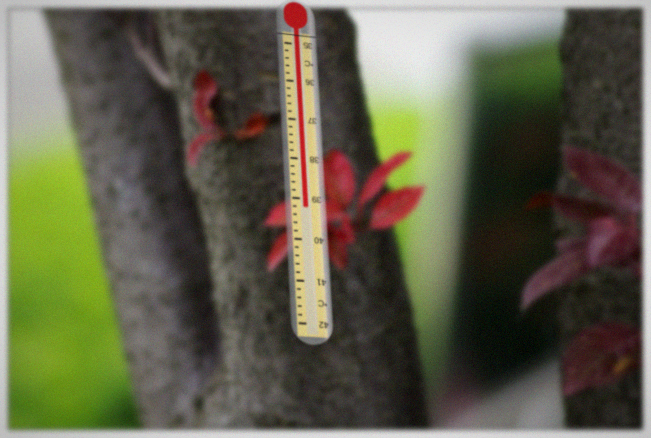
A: 39.2 °C
